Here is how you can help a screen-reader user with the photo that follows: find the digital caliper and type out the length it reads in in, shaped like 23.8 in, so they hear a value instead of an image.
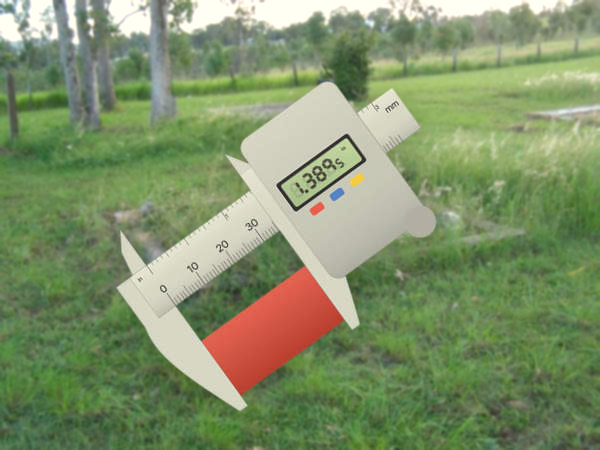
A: 1.3895 in
